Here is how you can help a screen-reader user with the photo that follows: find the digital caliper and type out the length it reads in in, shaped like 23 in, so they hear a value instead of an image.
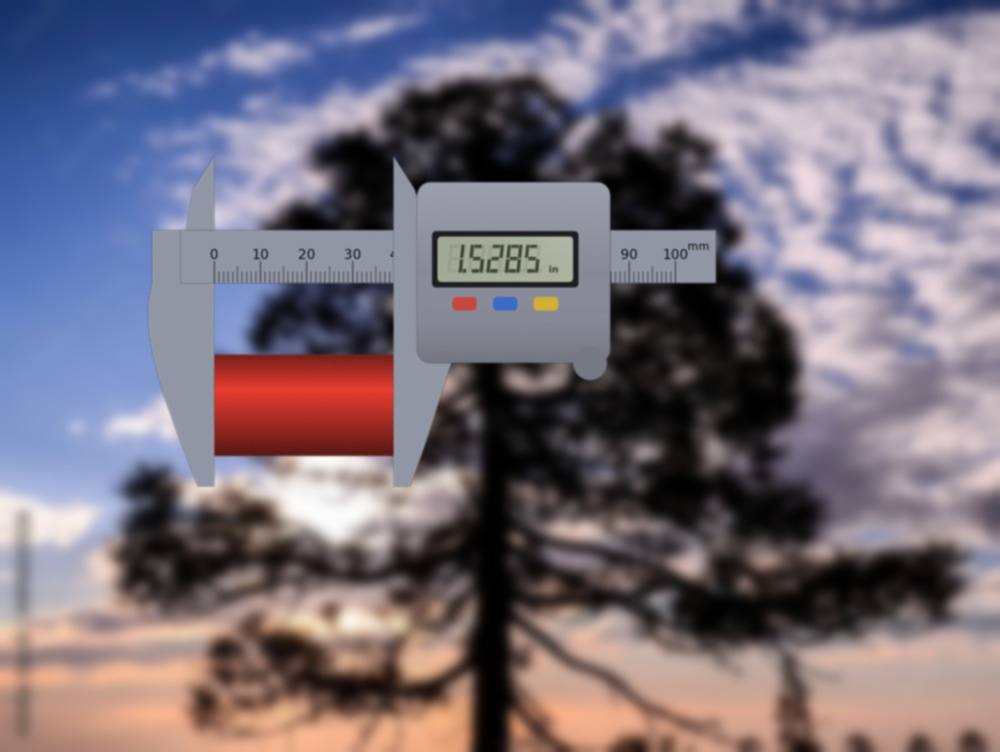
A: 1.5285 in
